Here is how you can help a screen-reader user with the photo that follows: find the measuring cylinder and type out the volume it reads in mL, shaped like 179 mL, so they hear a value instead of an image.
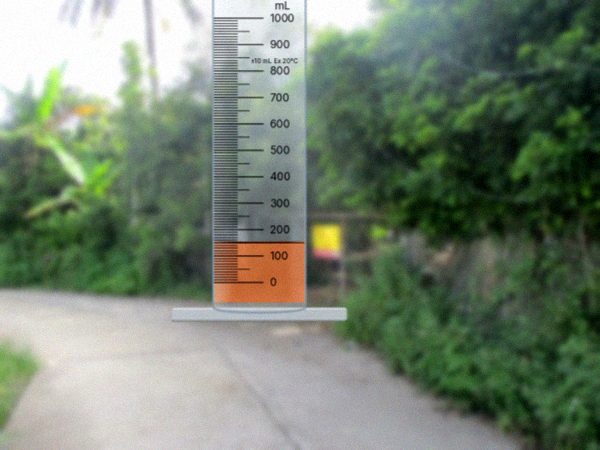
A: 150 mL
